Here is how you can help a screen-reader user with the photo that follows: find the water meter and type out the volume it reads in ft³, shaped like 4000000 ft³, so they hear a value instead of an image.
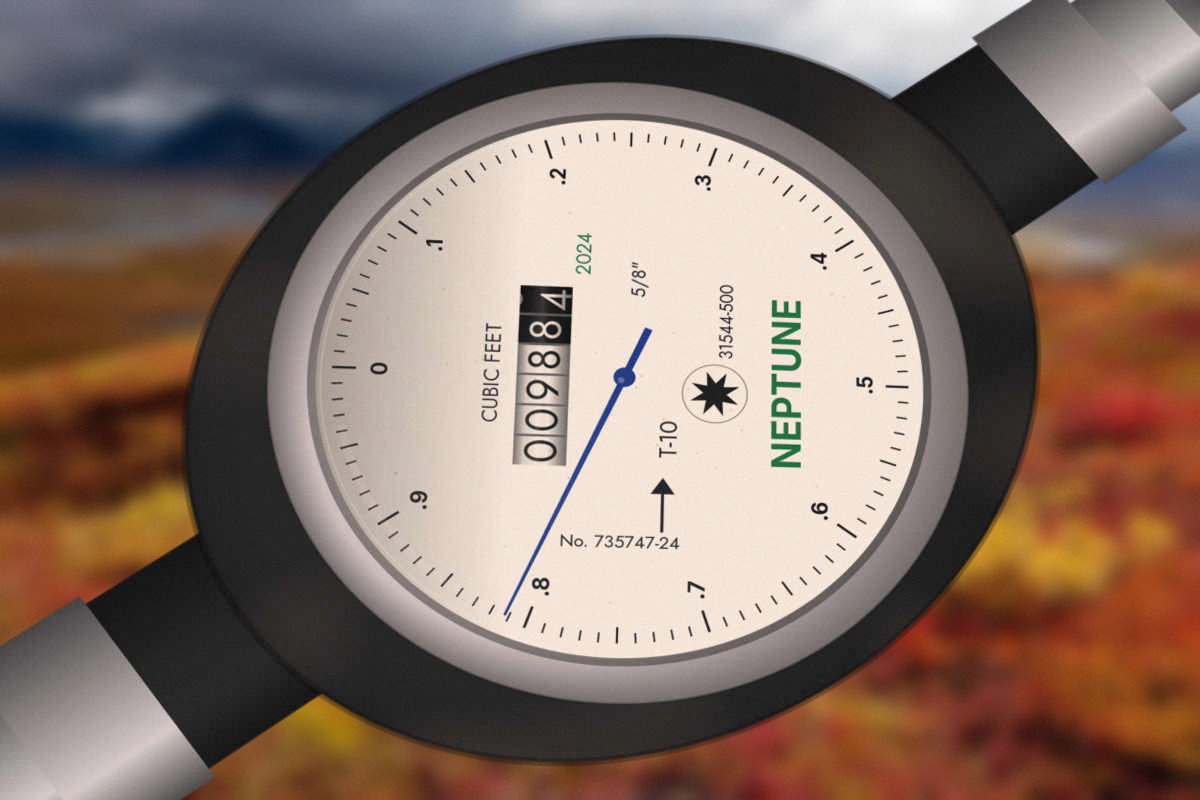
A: 9883.81 ft³
